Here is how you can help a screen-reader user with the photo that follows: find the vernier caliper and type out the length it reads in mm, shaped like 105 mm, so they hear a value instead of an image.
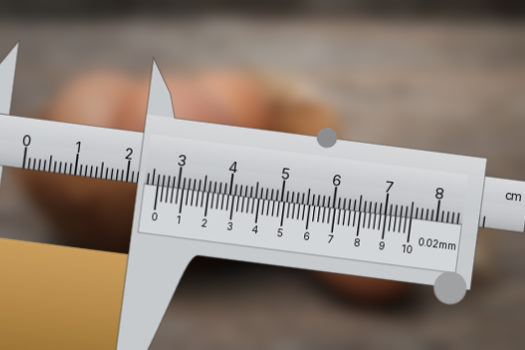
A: 26.0 mm
